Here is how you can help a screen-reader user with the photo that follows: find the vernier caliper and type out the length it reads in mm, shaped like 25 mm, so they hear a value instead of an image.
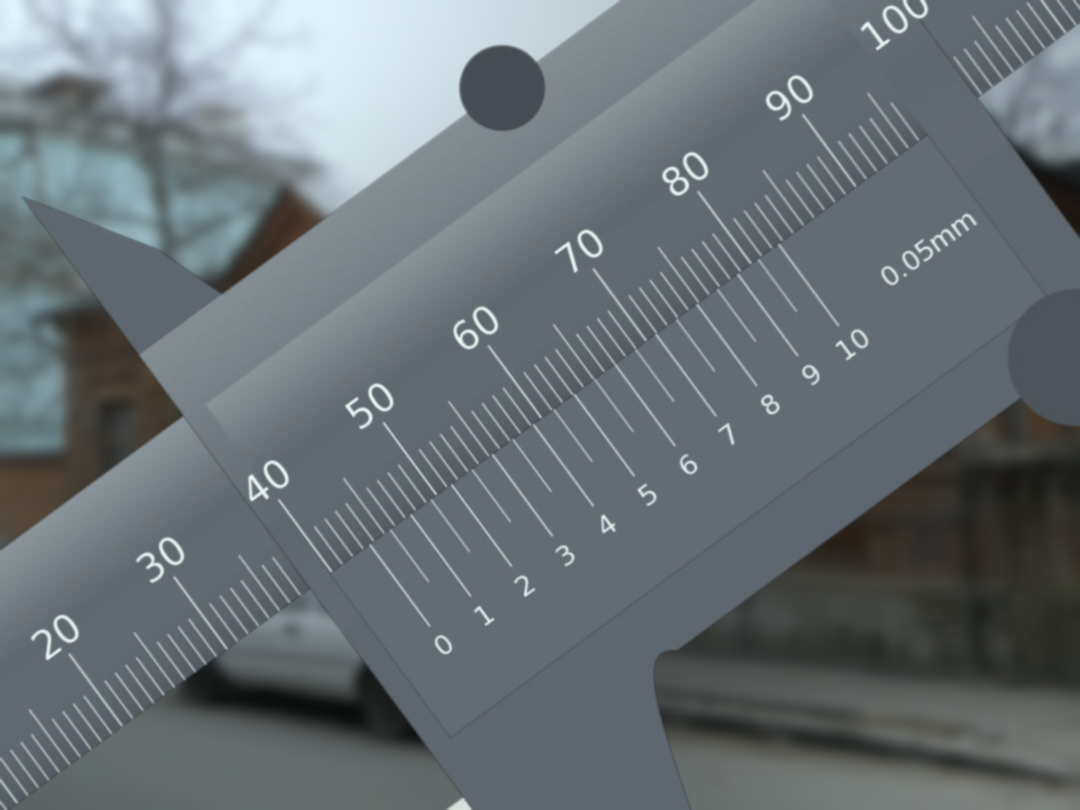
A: 43.6 mm
